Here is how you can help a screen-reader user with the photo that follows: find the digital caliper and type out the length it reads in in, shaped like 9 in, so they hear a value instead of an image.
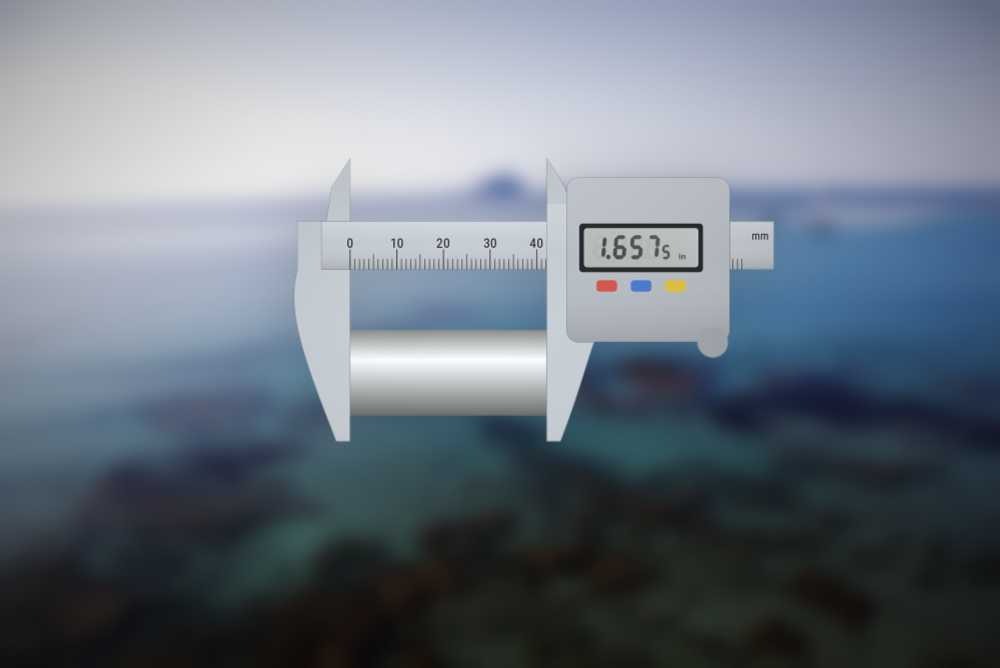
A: 1.6575 in
